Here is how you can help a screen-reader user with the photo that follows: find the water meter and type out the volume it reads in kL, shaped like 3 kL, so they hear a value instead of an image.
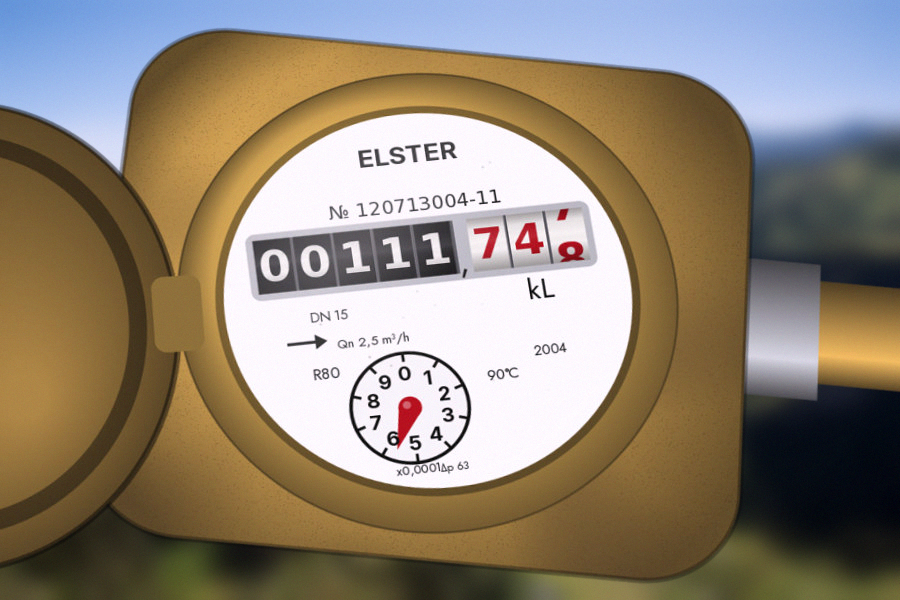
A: 111.7475 kL
